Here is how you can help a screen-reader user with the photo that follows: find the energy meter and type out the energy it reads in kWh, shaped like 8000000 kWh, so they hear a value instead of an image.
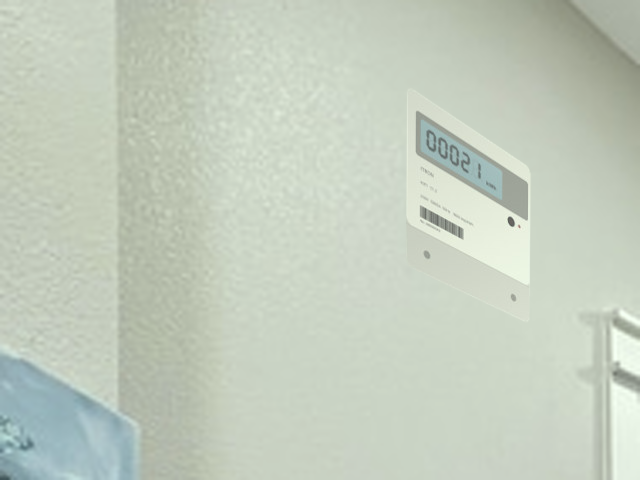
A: 21 kWh
